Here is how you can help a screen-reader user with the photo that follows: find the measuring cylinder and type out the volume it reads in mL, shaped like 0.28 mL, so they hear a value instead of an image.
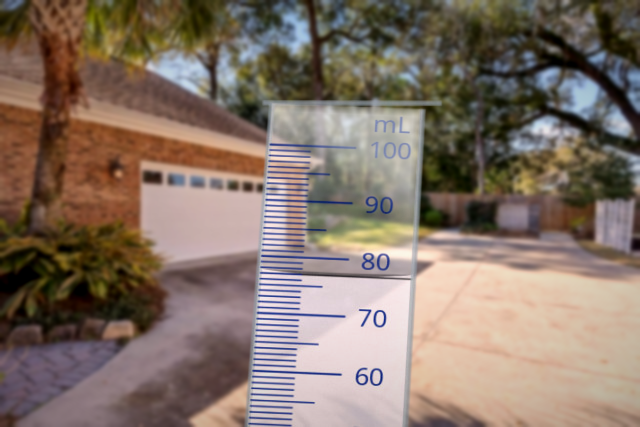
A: 77 mL
